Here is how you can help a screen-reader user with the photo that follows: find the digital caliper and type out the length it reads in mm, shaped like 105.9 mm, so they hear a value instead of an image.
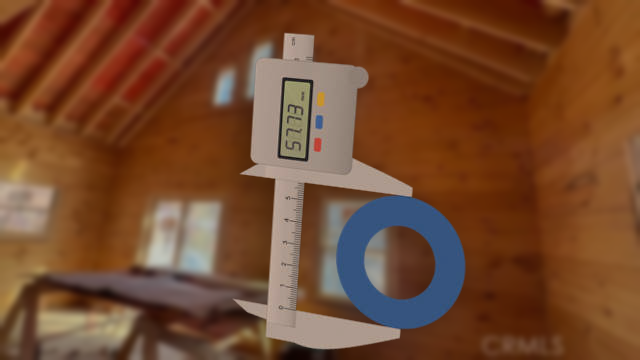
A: 57.73 mm
